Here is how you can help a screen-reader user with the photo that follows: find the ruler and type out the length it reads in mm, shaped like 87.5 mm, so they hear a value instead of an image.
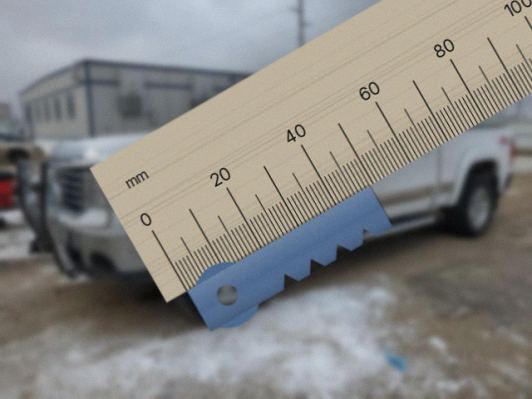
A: 49 mm
